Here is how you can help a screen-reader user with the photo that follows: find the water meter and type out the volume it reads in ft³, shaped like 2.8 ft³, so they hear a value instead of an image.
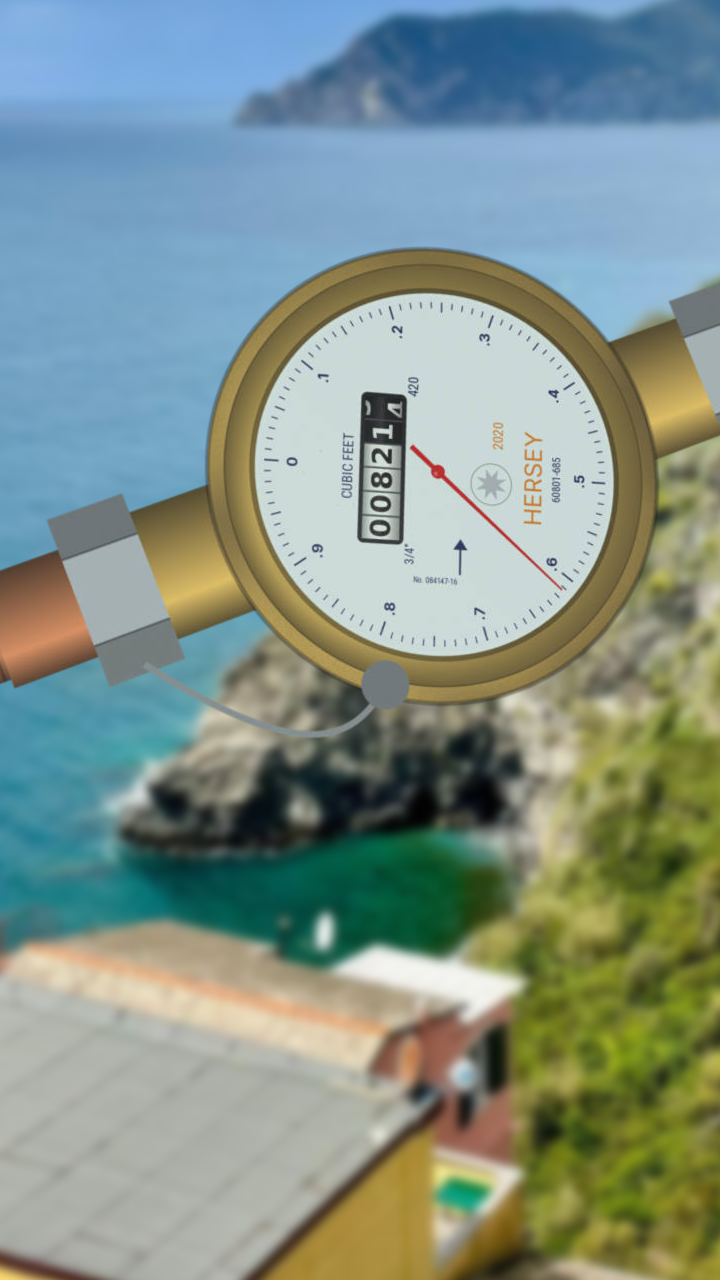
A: 8213.61 ft³
